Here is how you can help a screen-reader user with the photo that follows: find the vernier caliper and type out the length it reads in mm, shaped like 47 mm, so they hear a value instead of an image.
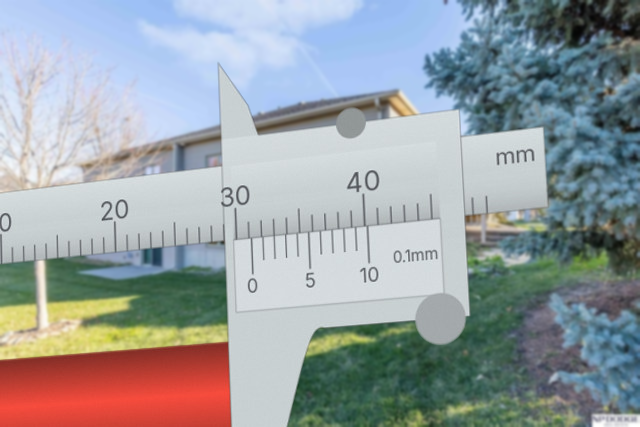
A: 31.2 mm
